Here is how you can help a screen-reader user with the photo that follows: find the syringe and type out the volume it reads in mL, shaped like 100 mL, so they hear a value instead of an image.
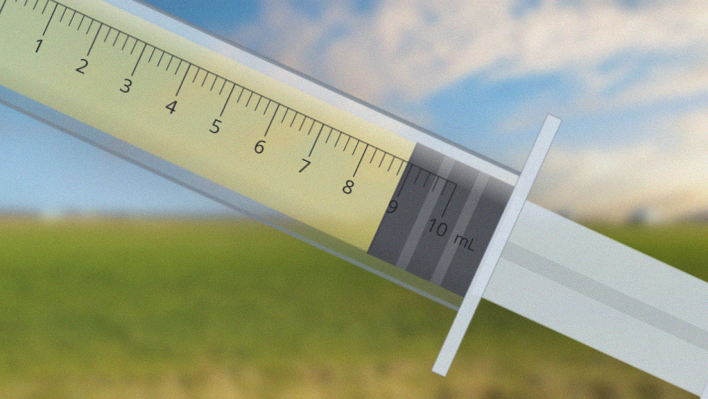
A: 8.9 mL
